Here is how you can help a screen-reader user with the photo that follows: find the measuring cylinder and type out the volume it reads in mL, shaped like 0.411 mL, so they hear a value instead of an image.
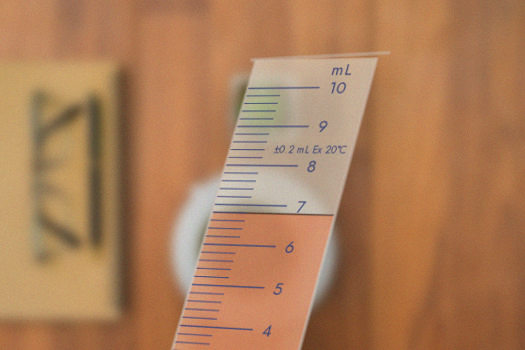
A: 6.8 mL
